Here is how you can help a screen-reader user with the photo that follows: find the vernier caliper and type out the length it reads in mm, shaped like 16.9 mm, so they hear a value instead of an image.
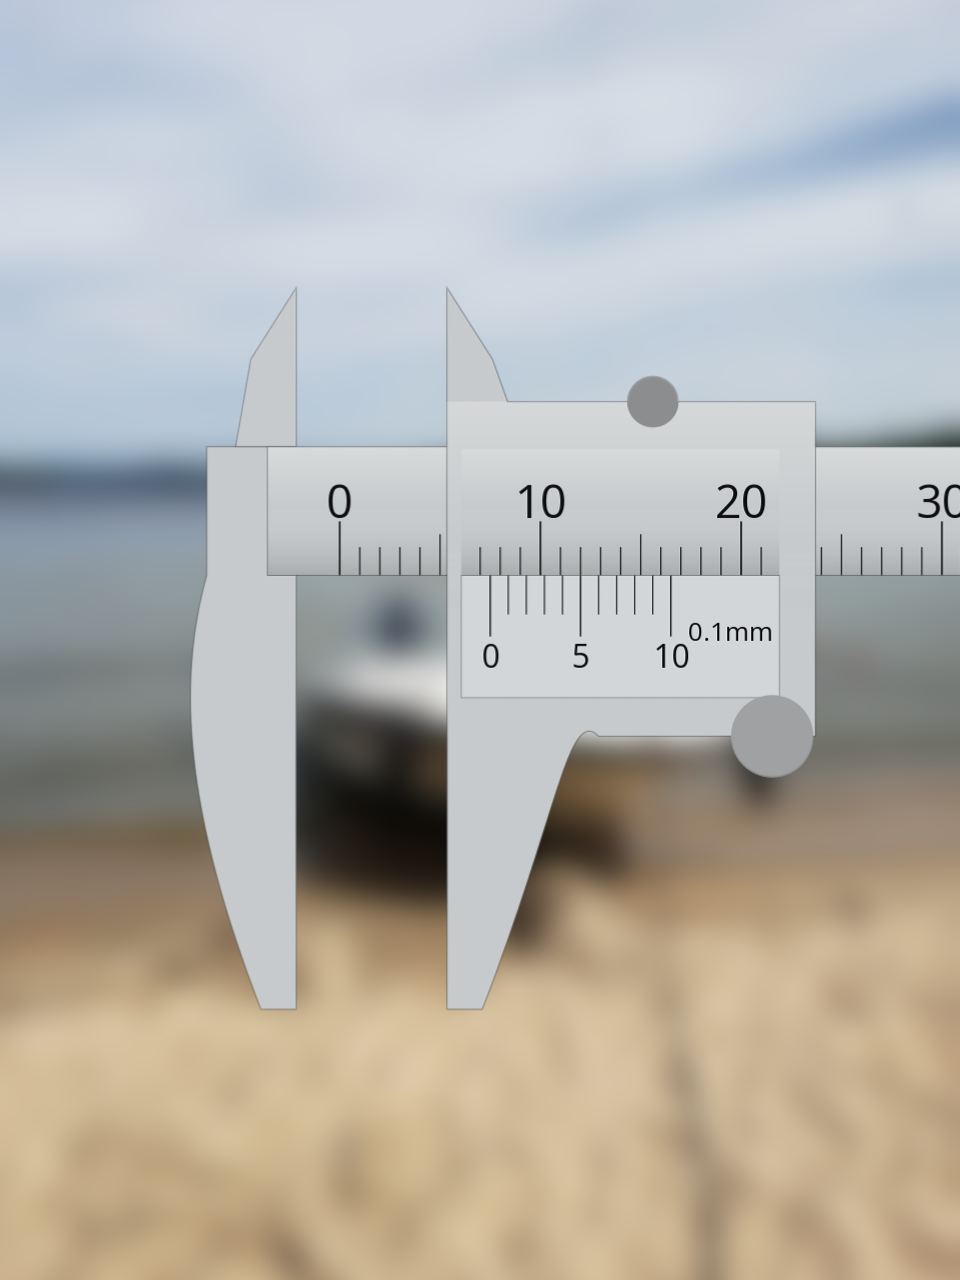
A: 7.5 mm
